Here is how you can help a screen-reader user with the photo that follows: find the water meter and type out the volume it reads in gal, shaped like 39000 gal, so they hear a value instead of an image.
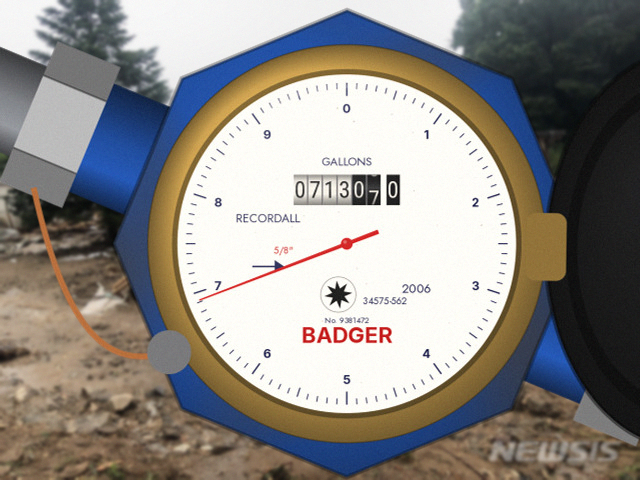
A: 713066.9 gal
